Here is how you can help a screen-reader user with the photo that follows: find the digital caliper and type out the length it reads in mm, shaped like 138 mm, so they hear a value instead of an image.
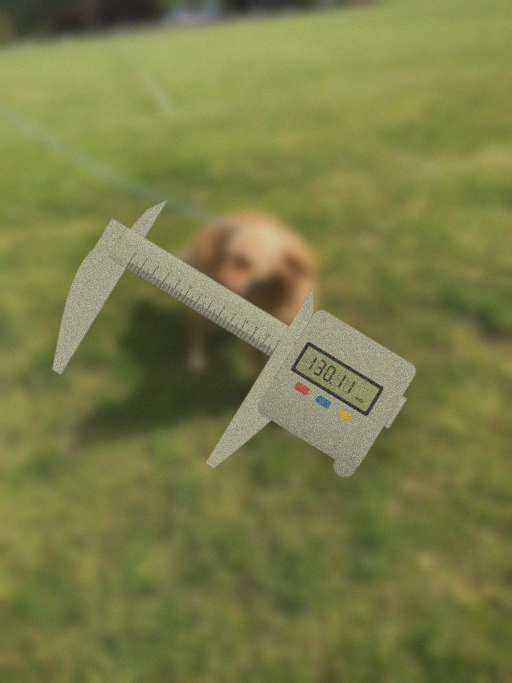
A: 130.11 mm
